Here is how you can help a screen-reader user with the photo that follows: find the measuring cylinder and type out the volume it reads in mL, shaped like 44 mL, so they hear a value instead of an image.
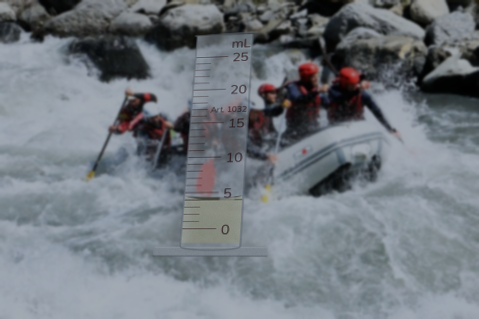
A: 4 mL
